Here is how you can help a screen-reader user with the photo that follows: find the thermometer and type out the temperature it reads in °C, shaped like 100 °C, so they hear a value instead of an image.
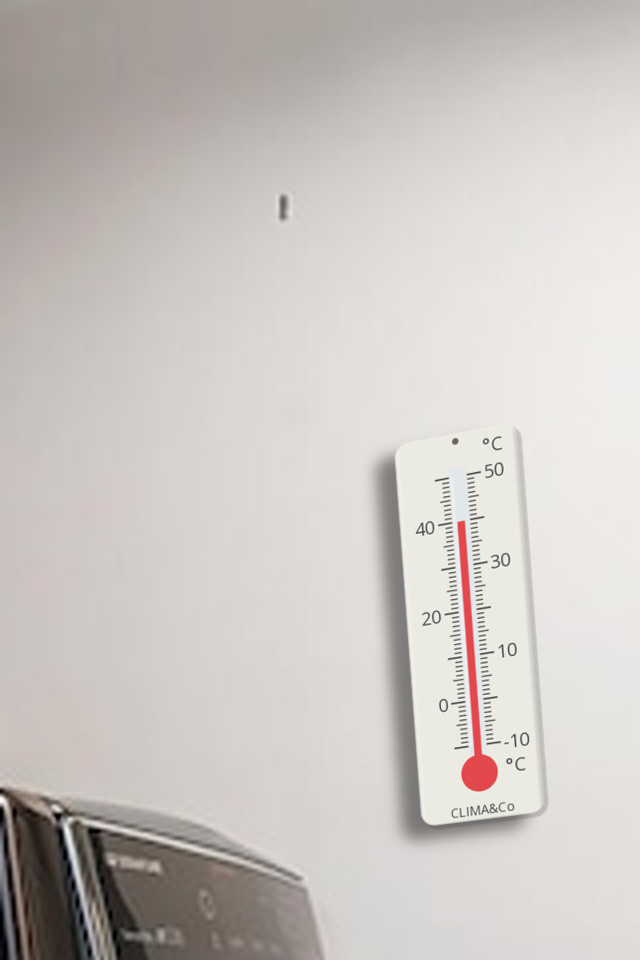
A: 40 °C
